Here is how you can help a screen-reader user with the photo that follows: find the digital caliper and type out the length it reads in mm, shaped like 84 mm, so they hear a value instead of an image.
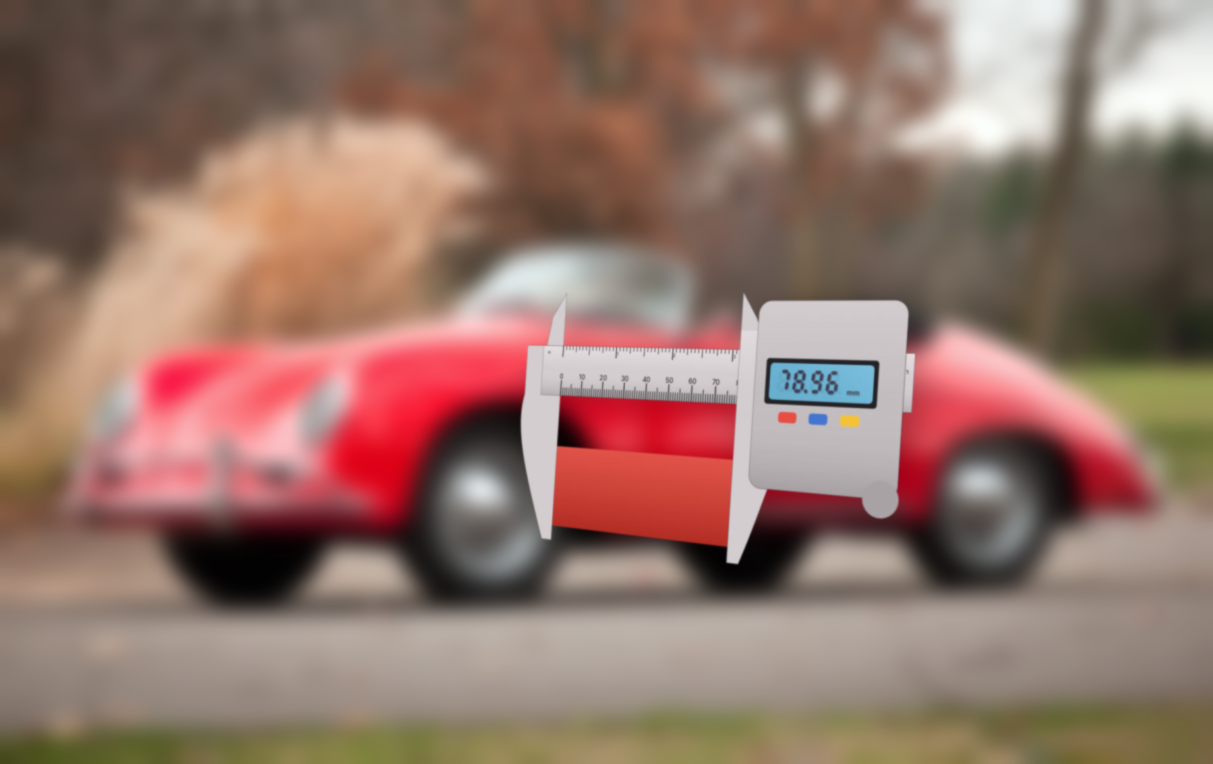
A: 78.96 mm
